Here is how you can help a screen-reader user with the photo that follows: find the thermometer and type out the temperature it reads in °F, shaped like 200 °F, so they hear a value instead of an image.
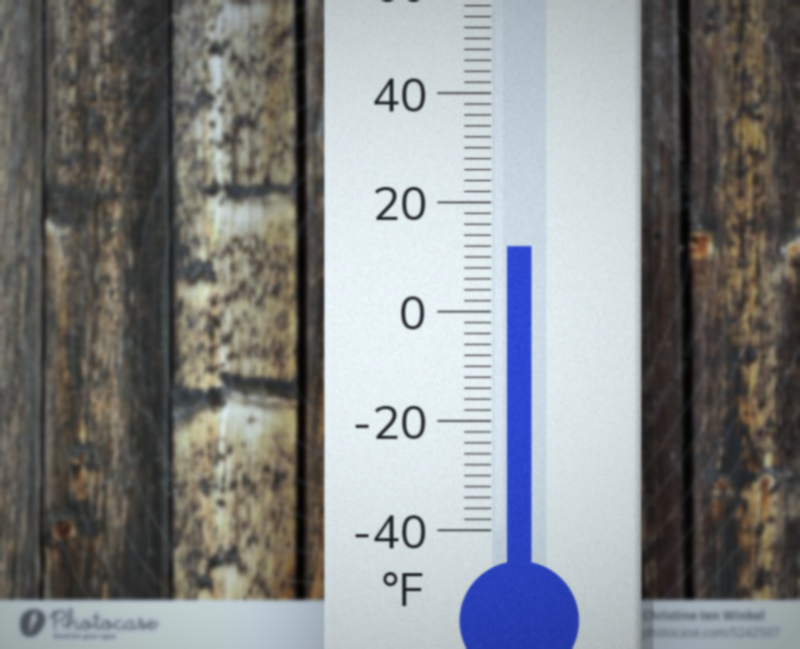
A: 12 °F
